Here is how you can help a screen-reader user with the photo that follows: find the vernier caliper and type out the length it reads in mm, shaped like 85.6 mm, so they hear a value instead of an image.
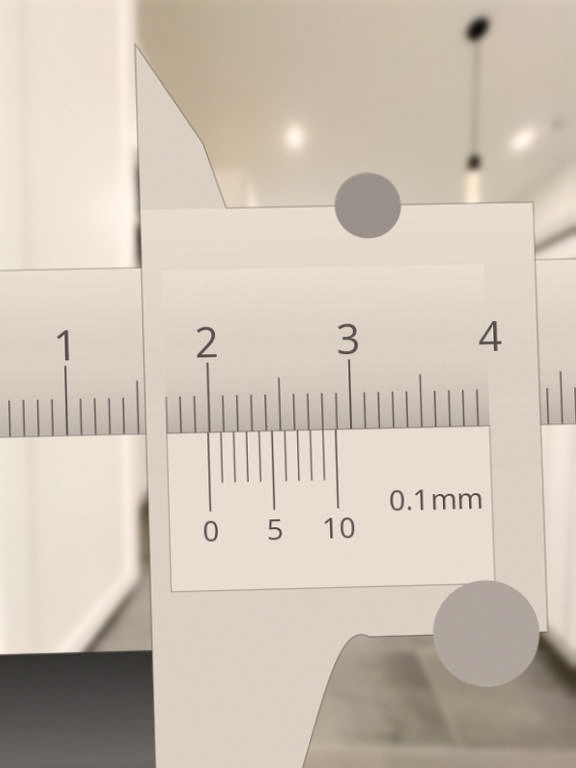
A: 19.9 mm
